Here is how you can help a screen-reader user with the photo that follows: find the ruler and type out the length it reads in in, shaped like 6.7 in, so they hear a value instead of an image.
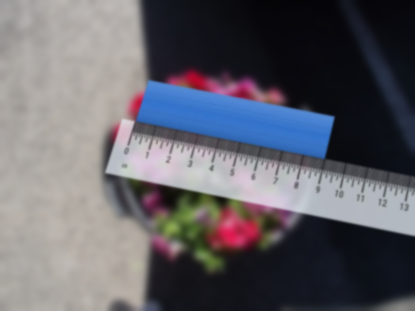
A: 9 in
